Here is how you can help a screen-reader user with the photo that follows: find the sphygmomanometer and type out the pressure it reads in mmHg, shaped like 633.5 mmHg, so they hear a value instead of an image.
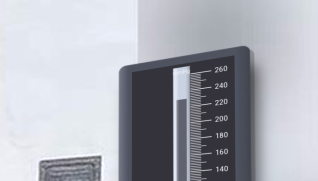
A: 230 mmHg
